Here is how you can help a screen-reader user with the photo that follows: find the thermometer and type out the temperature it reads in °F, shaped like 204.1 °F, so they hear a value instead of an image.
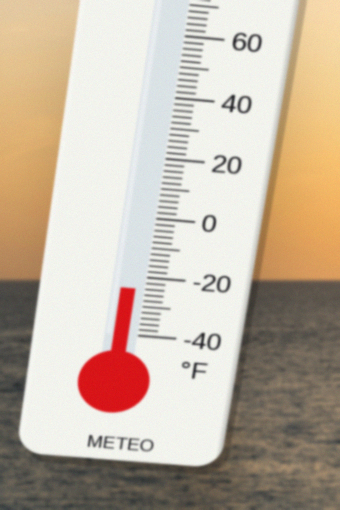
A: -24 °F
